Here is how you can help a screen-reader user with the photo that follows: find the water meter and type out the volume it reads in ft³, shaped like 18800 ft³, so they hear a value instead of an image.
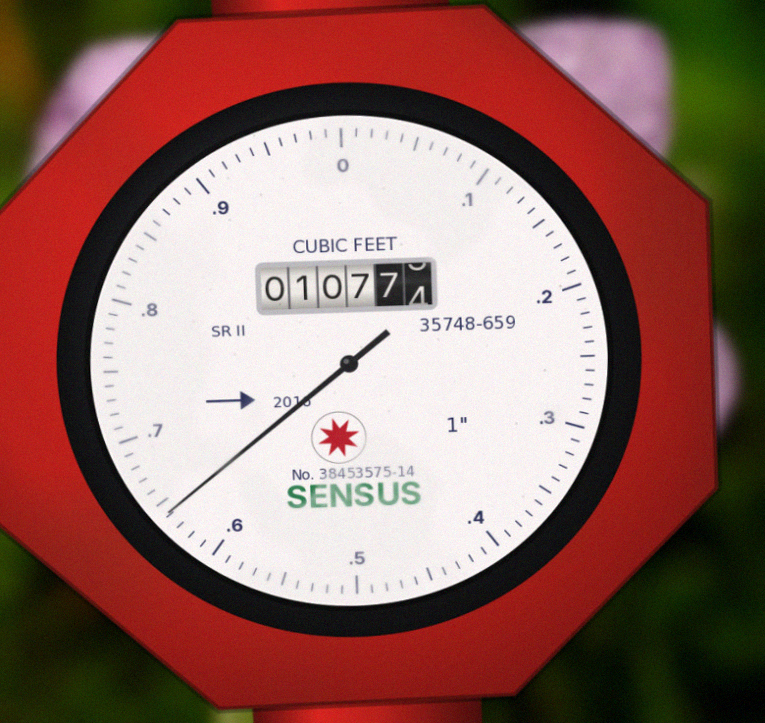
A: 10773.64 ft³
